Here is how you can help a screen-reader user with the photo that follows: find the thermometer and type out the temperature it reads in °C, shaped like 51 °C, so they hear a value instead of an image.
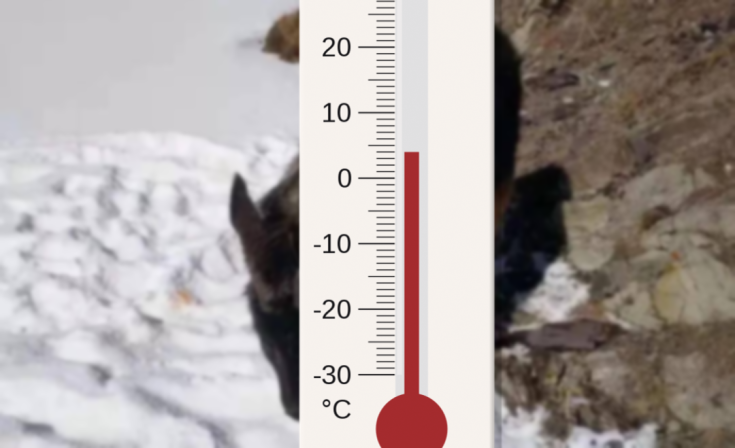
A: 4 °C
